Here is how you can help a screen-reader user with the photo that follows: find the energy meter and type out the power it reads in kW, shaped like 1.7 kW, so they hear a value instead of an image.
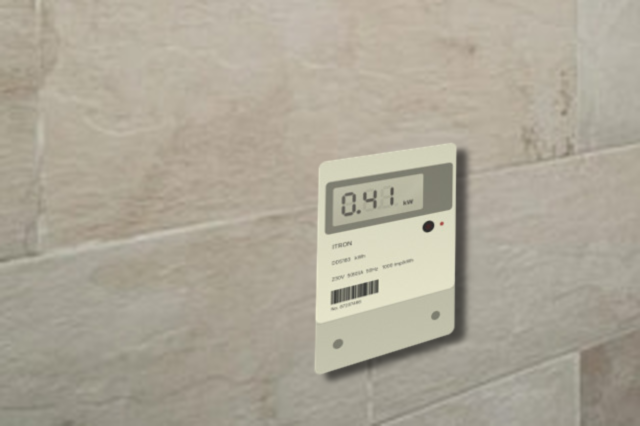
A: 0.41 kW
